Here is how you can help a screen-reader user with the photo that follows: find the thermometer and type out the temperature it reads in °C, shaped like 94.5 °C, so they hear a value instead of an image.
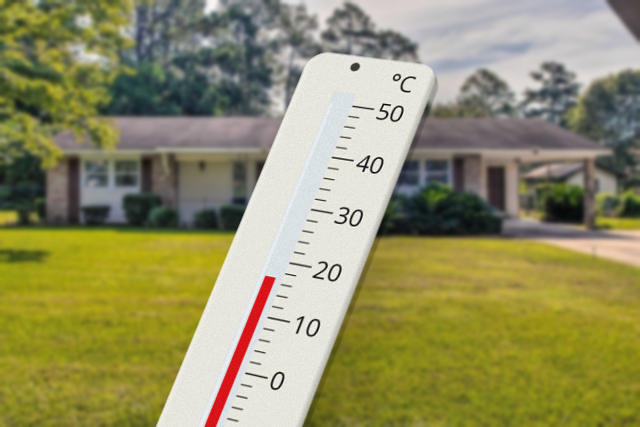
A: 17 °C
